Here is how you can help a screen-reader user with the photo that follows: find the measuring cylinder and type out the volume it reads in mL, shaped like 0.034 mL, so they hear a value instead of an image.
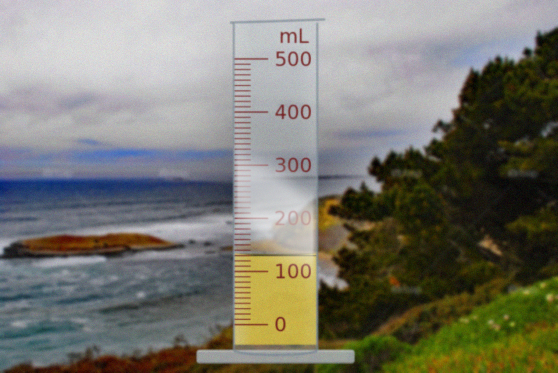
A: 130 mL
